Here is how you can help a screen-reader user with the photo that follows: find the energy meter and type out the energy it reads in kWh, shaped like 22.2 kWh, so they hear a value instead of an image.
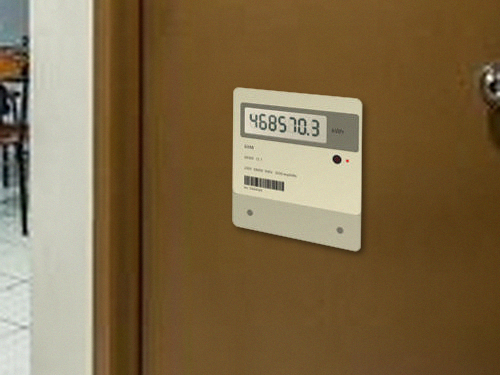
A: 468570.3 kWh
